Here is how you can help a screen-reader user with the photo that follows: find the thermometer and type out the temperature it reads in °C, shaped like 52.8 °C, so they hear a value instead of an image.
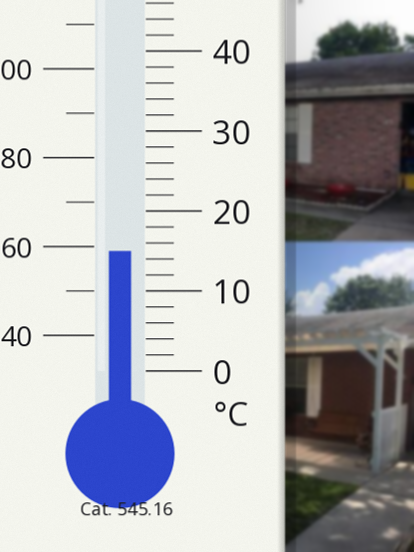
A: 15 °C
